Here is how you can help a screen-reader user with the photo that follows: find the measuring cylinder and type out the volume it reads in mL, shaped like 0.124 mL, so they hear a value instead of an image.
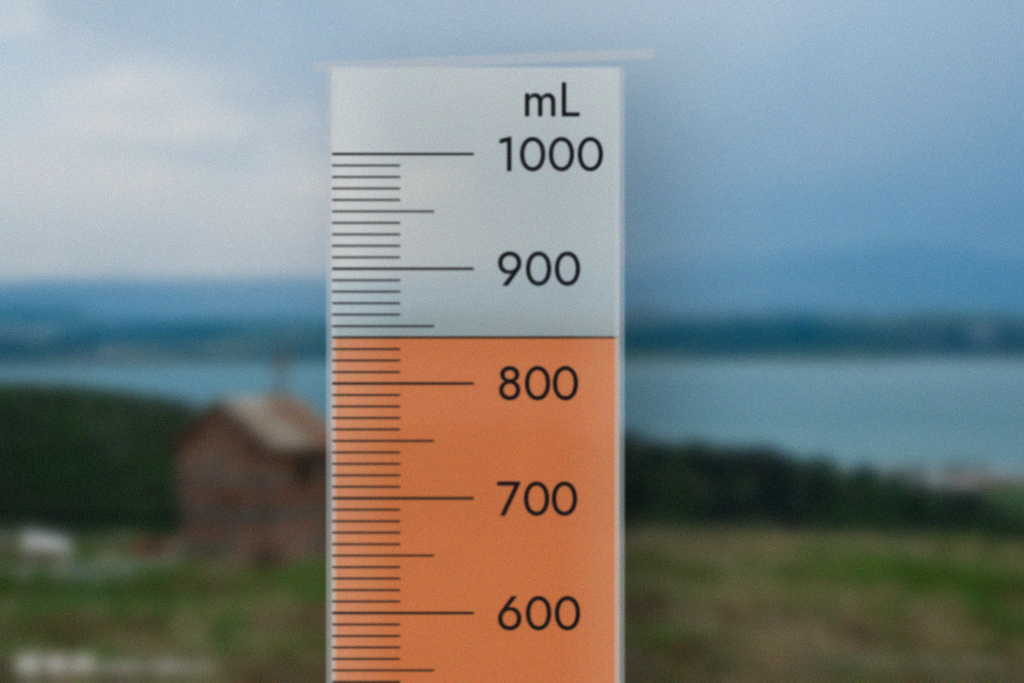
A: 840 mL
